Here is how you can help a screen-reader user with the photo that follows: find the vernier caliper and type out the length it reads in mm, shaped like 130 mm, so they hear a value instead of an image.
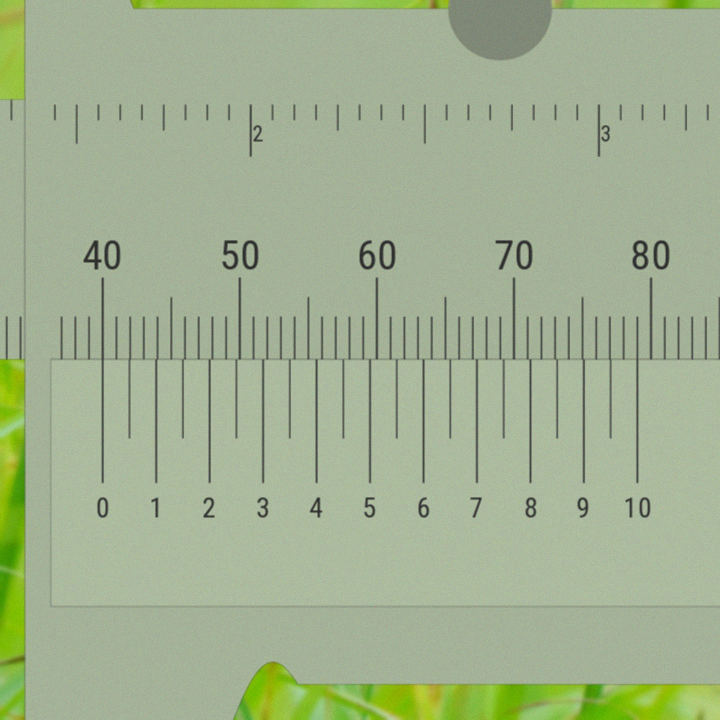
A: 40.0 mm
